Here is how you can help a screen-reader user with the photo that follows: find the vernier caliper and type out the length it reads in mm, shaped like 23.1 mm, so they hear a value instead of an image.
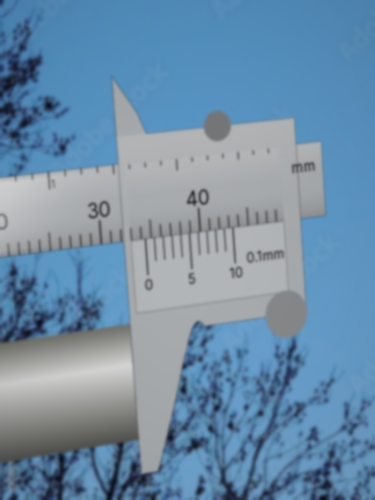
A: 34.4 mm
